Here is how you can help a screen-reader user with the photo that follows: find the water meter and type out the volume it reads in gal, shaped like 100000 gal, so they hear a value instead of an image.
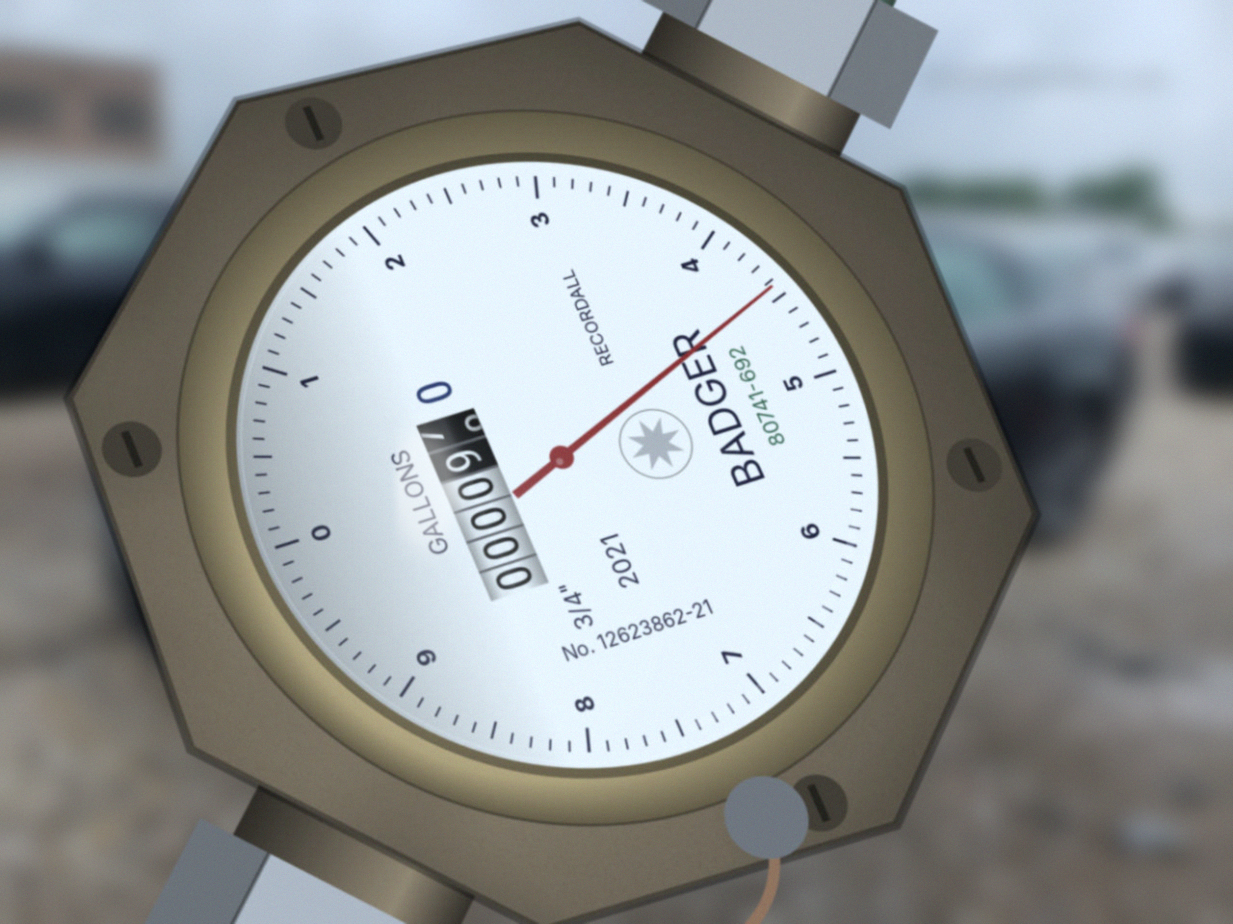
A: 974.4 gal
